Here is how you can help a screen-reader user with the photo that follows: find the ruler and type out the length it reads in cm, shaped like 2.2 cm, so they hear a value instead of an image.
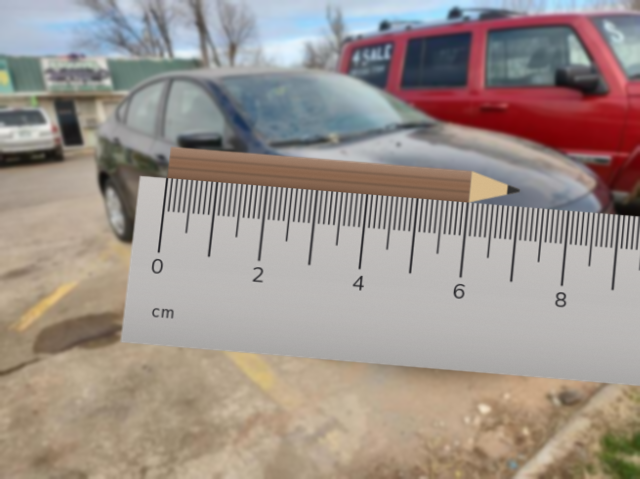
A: 7 cm
